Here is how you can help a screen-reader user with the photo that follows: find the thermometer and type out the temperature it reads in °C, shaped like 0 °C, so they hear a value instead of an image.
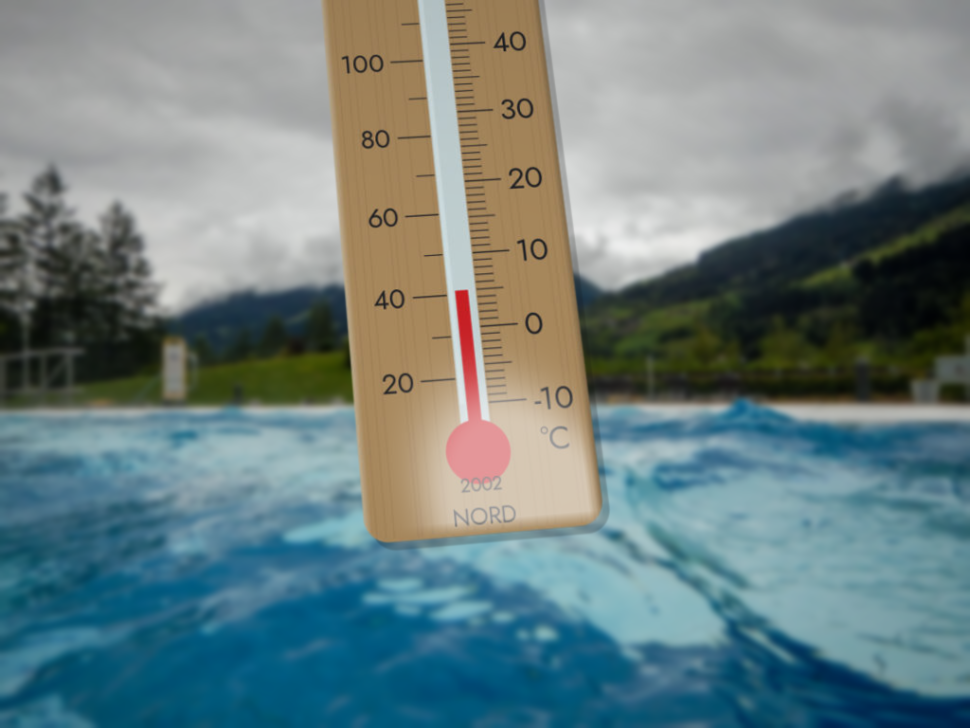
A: 5 °C
